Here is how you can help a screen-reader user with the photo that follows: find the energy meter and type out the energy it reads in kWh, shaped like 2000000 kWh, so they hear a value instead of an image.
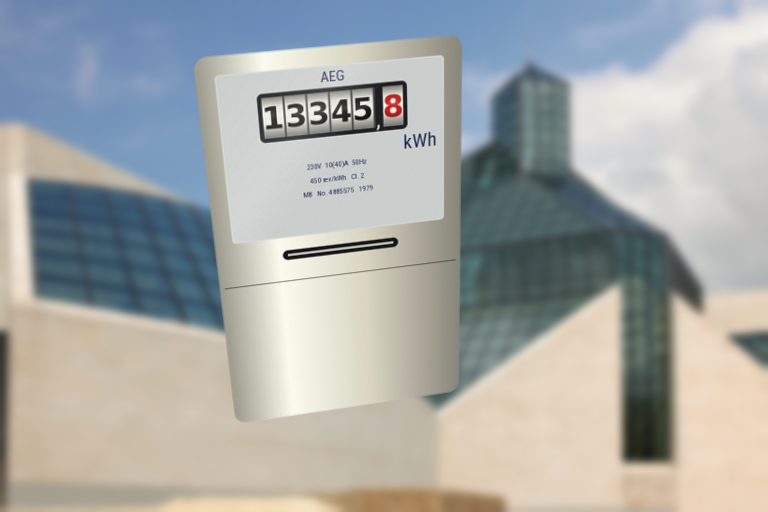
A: 13345.8 kWh
